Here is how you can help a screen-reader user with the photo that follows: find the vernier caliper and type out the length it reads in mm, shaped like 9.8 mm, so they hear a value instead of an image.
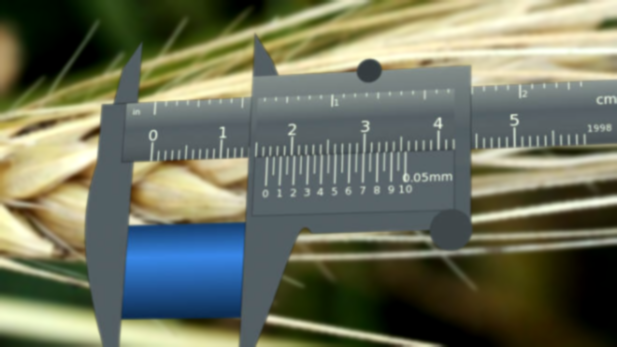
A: 16.6 mm
